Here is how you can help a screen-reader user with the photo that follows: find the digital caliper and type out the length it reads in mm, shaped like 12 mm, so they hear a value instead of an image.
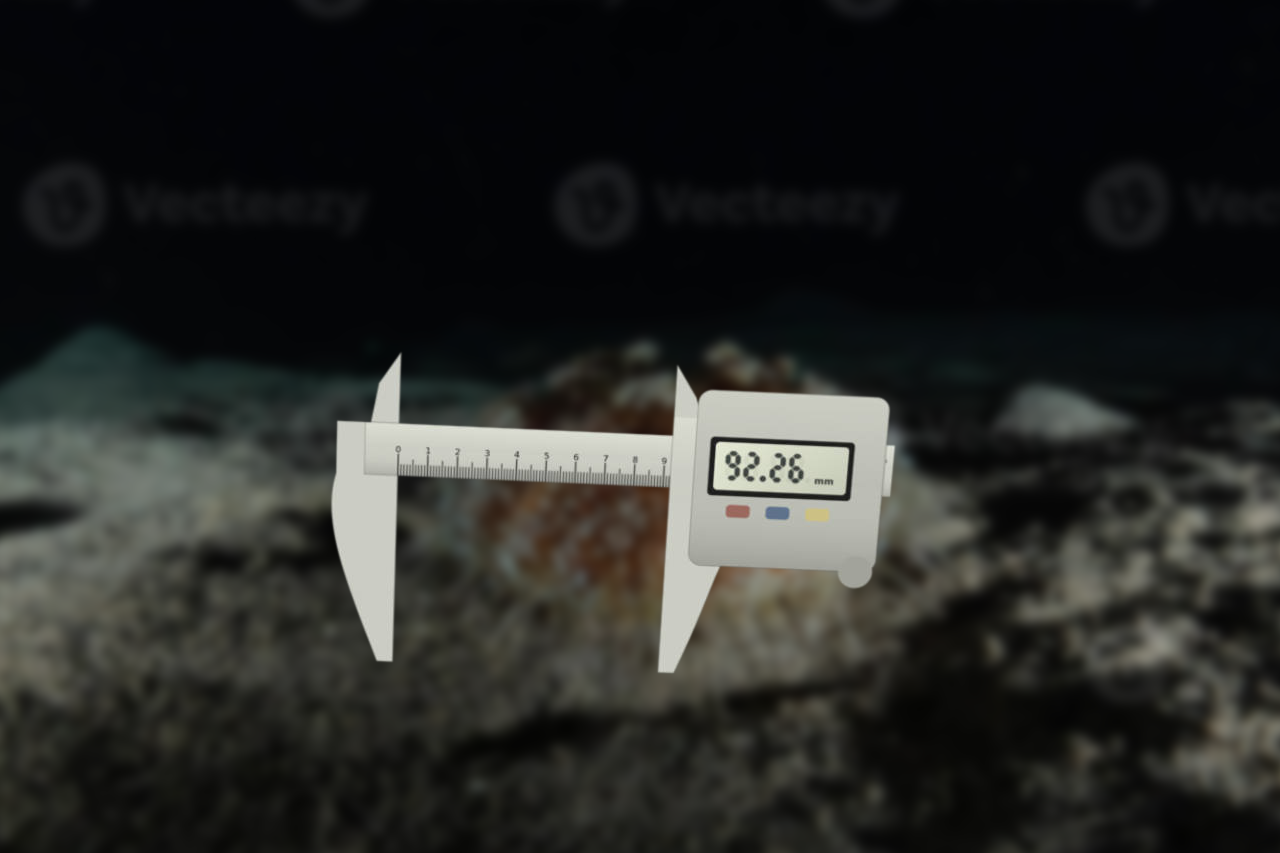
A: 92.26 mm
